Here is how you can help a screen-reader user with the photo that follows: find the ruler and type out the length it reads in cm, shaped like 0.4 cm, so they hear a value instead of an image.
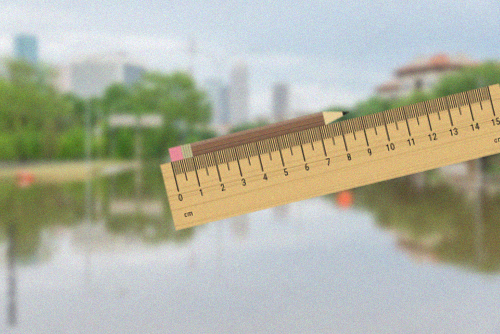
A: 8.5 cm
